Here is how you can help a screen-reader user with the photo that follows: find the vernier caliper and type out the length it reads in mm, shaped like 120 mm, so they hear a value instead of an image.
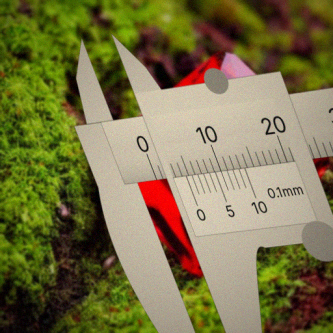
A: 4.6 mm
